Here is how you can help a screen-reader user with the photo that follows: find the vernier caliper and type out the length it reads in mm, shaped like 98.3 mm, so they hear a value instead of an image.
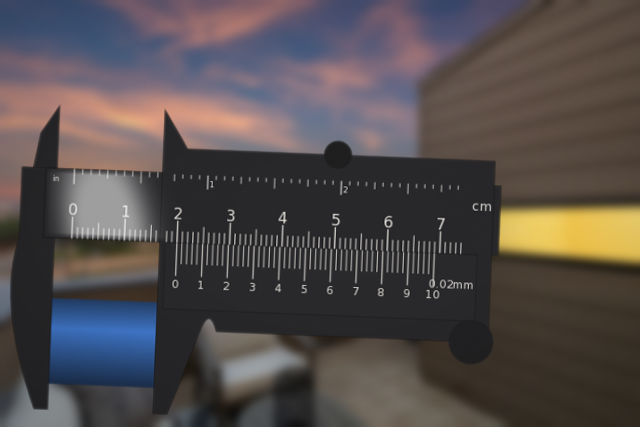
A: 20.0 mm
